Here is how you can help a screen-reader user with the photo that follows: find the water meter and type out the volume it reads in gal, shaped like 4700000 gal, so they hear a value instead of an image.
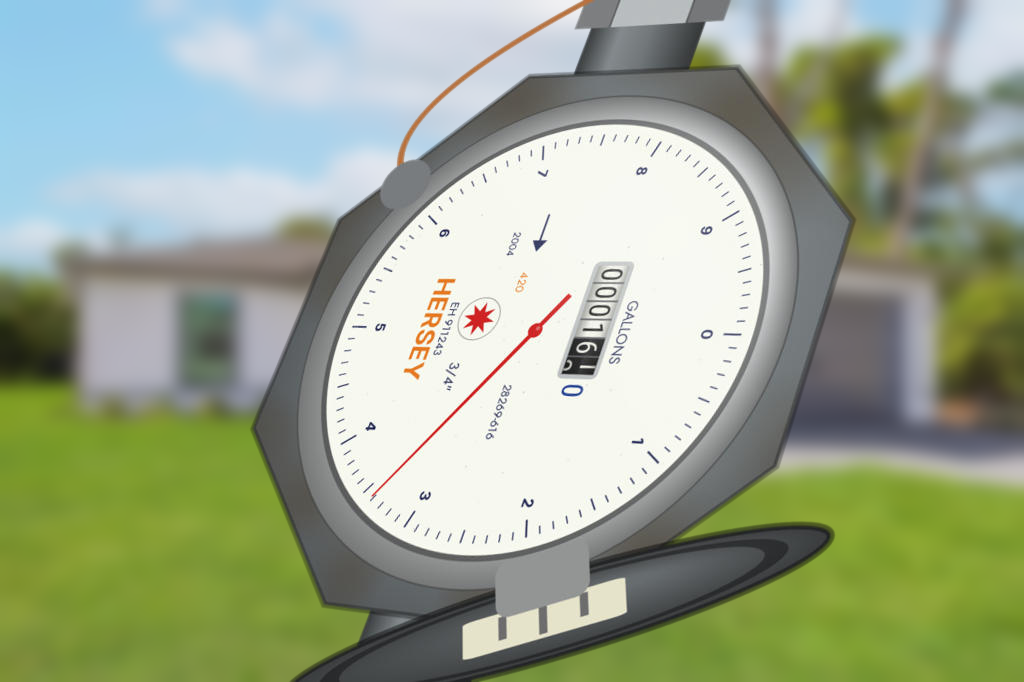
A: 1613.4 gal
